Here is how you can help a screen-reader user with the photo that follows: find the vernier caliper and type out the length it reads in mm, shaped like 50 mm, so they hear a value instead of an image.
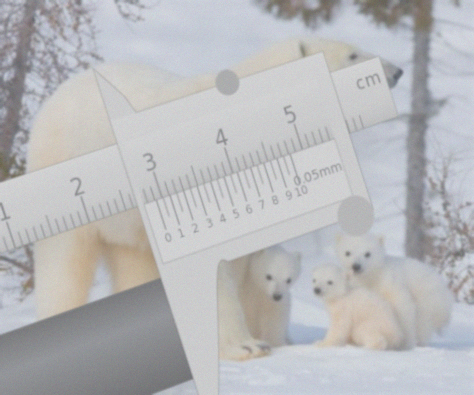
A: 29.2 mm
